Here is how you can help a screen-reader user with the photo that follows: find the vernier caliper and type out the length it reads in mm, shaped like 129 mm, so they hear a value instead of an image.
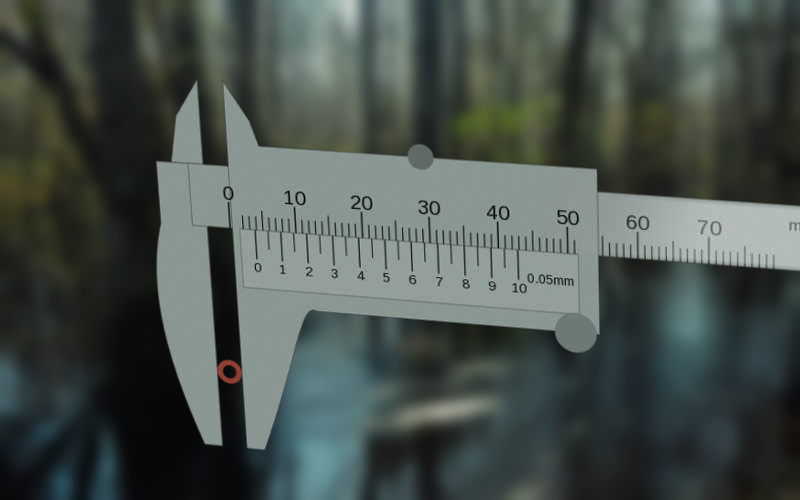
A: 3.8 mm
